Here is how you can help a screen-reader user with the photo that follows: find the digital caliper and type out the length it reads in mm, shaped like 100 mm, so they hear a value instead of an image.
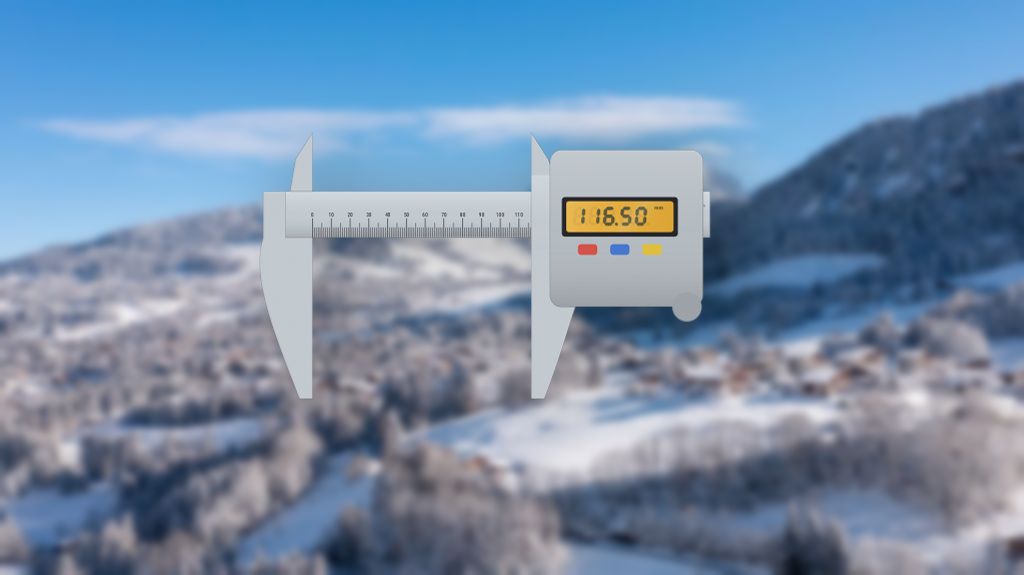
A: 116.50 mm
